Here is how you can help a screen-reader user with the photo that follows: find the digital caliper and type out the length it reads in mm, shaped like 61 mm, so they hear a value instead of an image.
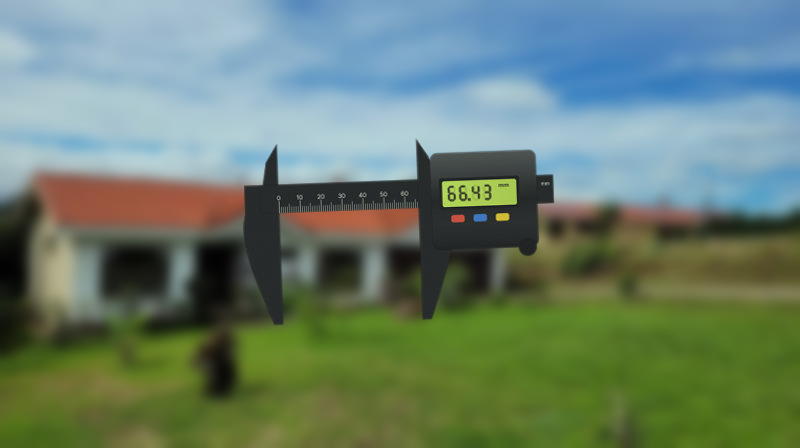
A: 66.43 mm
